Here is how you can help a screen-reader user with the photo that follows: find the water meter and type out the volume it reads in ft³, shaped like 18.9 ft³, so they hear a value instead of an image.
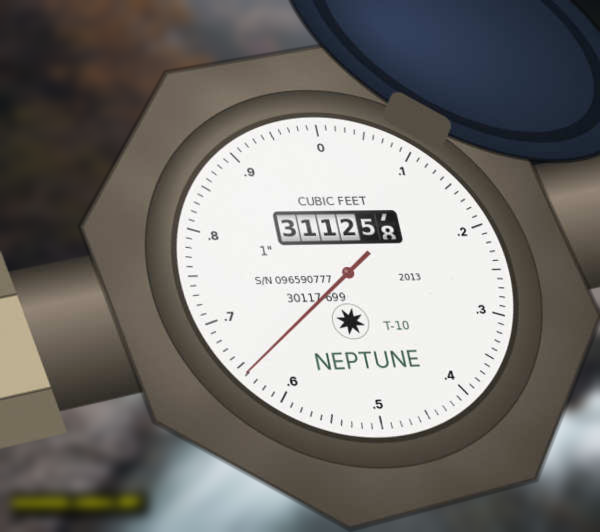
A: 311257.64 ft³
